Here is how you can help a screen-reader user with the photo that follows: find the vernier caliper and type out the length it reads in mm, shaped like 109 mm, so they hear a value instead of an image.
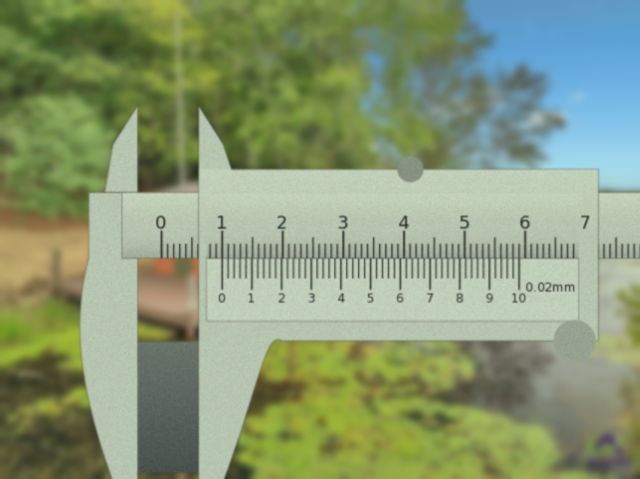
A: 10.0 mm
